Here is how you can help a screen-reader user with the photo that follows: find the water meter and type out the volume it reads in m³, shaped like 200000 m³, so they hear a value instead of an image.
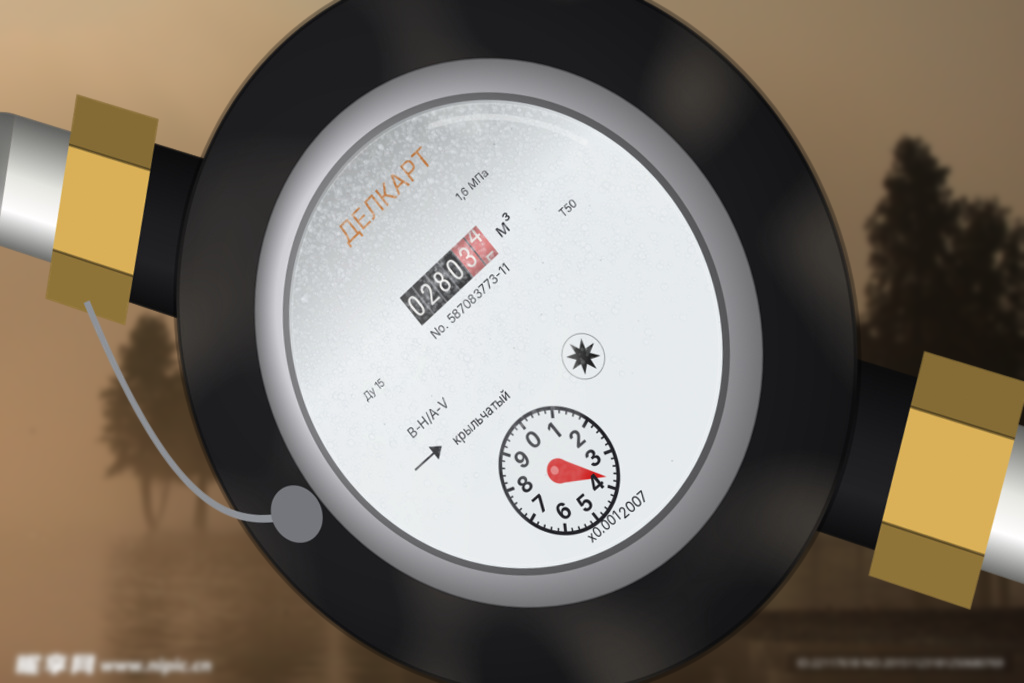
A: 280.343 m³
